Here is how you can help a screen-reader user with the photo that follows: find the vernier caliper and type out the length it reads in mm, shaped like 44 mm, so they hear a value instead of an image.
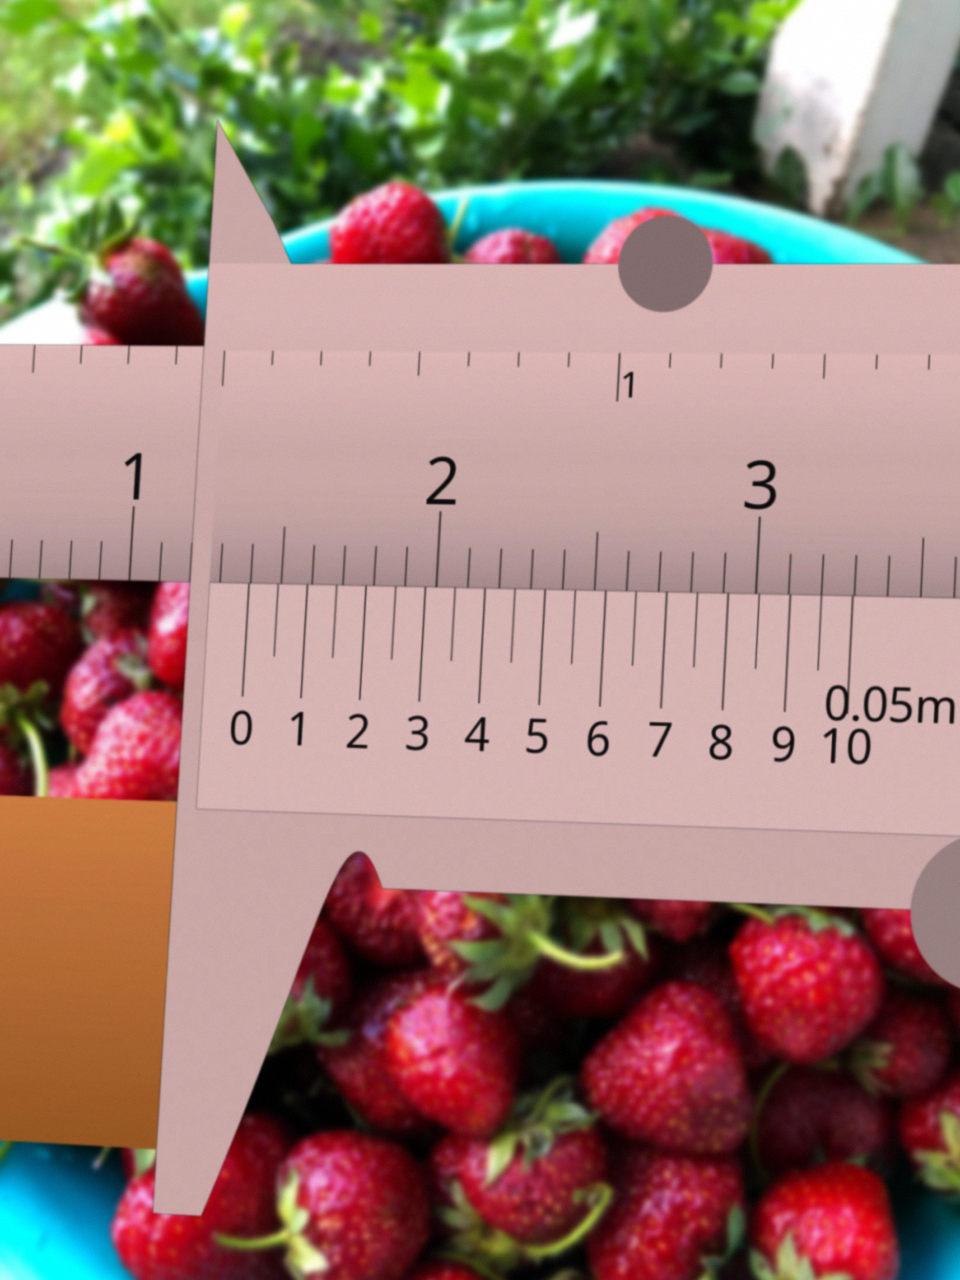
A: 13.95 mm
